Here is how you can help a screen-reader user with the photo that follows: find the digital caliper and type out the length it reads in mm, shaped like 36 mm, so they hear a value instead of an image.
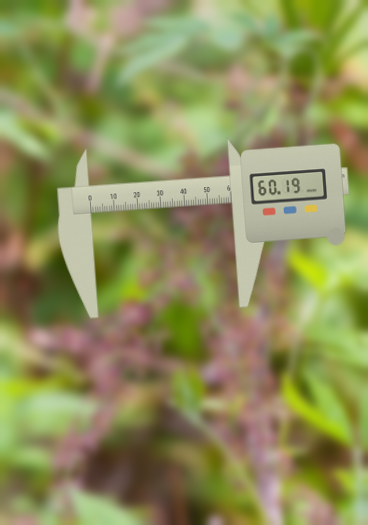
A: 60.19 mm
